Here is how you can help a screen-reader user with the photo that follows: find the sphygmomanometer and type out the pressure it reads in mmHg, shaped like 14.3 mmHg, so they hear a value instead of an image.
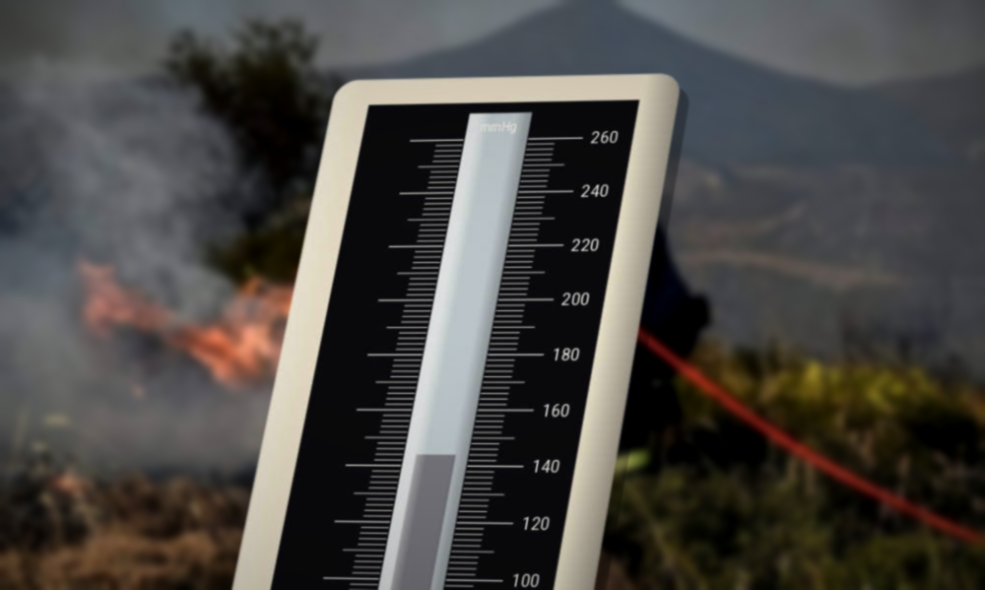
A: 144 mmHg
